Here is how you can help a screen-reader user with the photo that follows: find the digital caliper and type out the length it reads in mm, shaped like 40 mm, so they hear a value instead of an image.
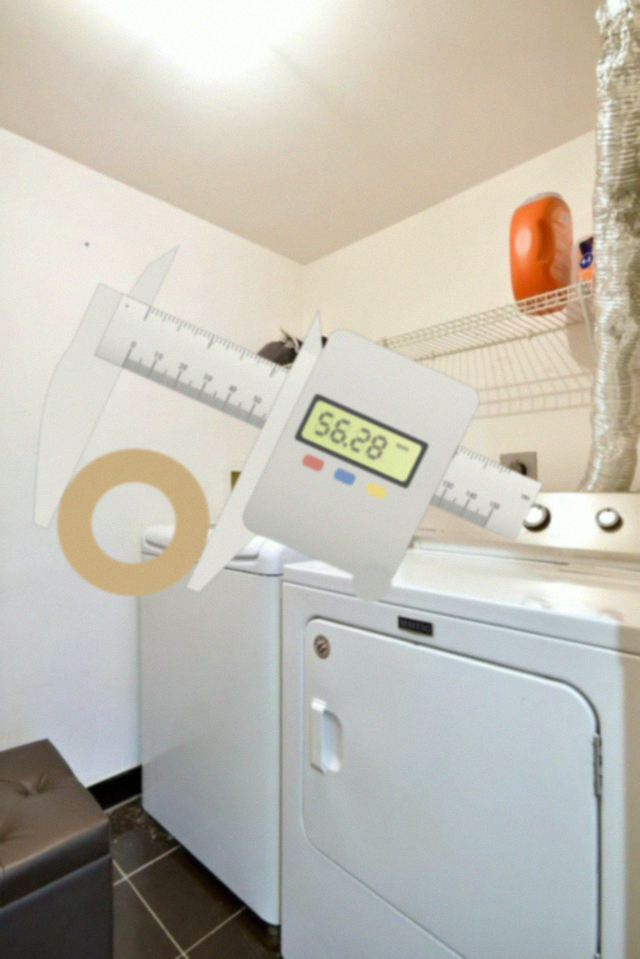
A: 56.28 mm
